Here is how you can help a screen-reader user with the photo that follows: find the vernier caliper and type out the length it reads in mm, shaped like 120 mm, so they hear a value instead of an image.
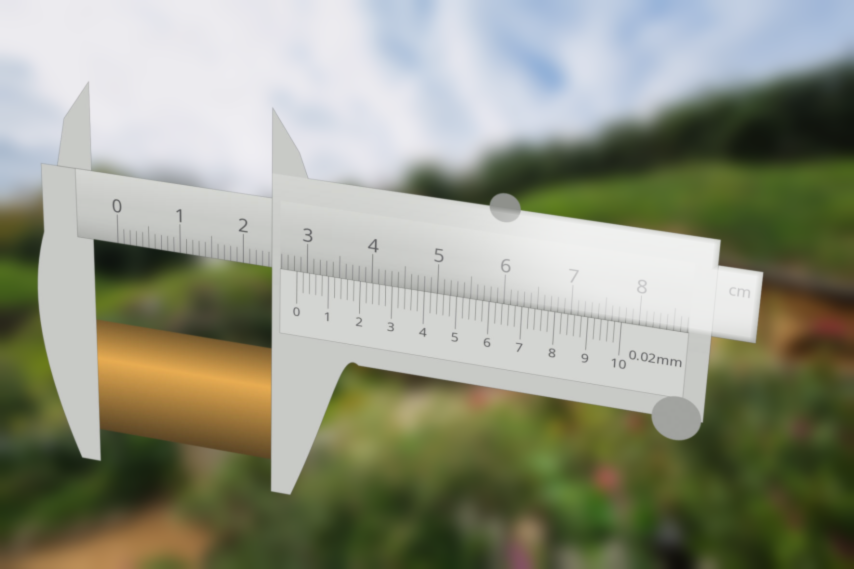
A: 28.4 mm
